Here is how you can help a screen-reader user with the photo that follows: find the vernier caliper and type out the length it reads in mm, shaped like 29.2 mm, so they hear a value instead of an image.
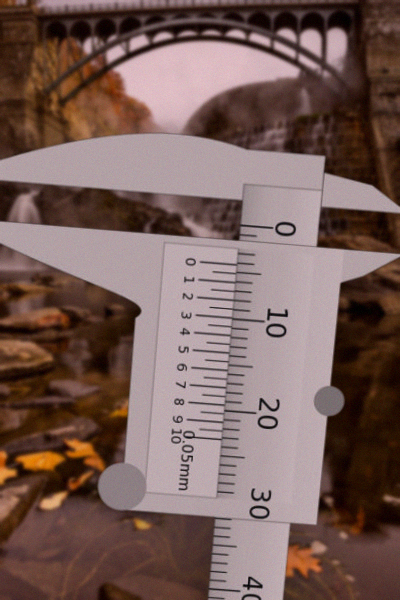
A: 4.2 mm
